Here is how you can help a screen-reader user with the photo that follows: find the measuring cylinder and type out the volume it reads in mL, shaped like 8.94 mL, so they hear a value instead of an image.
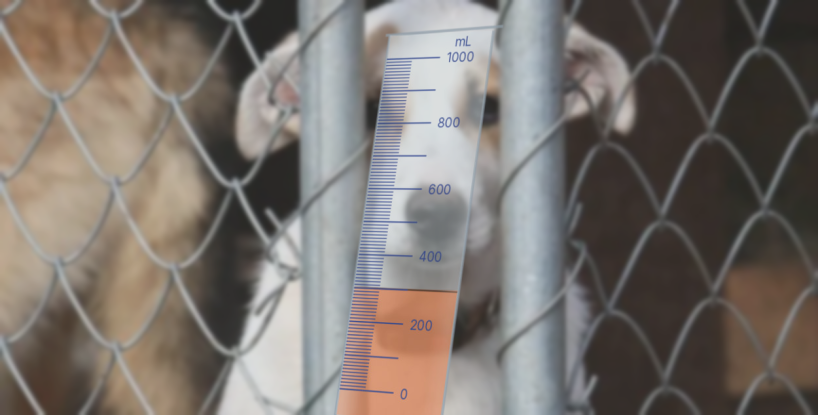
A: 300 mL
